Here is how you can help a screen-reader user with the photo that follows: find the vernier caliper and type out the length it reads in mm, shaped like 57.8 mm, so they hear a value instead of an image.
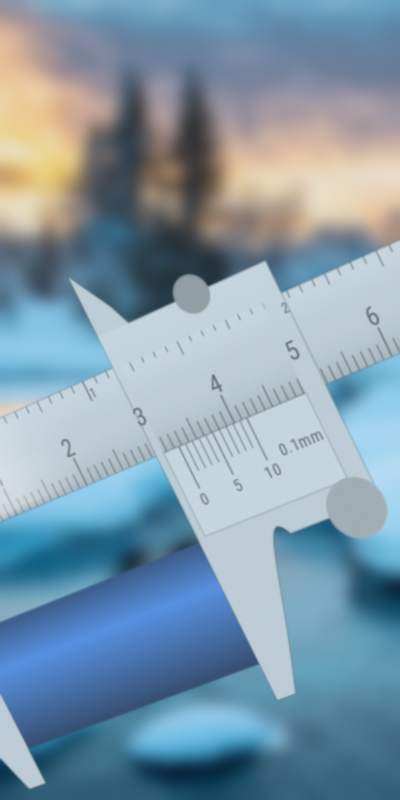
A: 32.6 mm
